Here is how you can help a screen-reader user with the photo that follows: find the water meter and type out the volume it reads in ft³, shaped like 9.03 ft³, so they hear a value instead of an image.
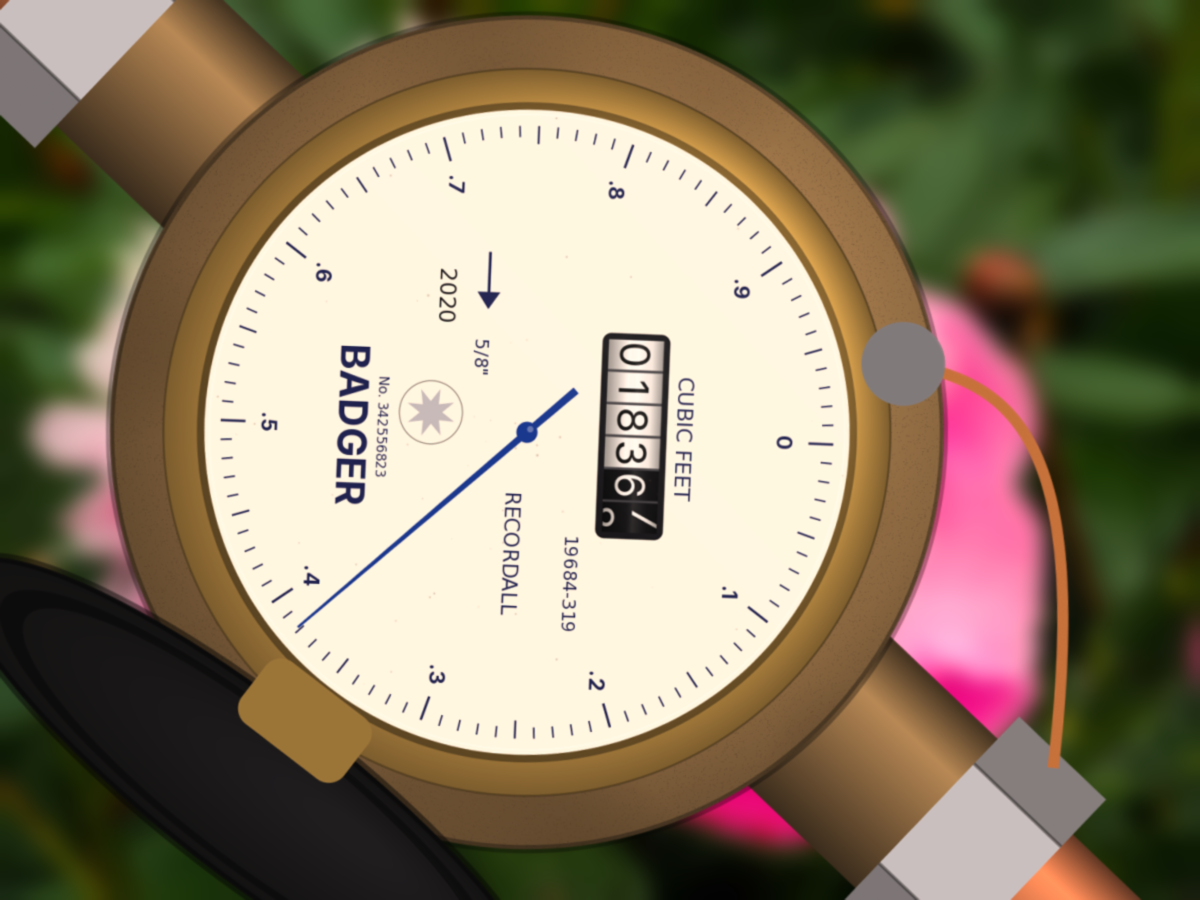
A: 18367.38 ft³
